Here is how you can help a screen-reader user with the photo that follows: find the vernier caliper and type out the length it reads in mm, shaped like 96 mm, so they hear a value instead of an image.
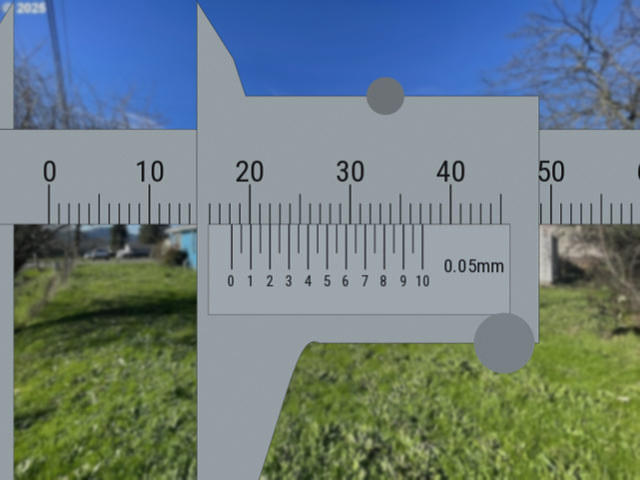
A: 18.2 mm
